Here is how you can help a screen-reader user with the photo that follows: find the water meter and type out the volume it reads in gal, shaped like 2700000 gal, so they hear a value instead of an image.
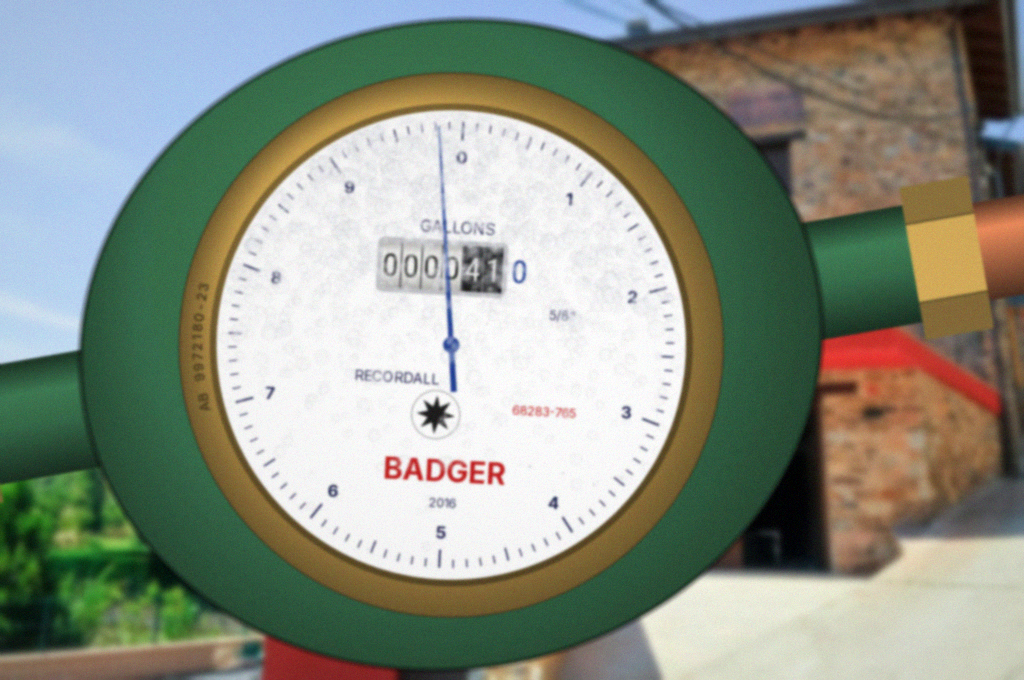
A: 409.8 gal
